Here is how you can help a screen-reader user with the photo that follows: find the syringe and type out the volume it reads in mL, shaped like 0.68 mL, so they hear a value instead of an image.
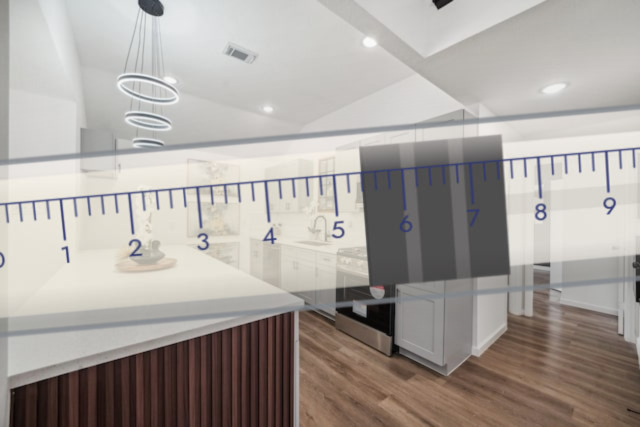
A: 5.4 mL
